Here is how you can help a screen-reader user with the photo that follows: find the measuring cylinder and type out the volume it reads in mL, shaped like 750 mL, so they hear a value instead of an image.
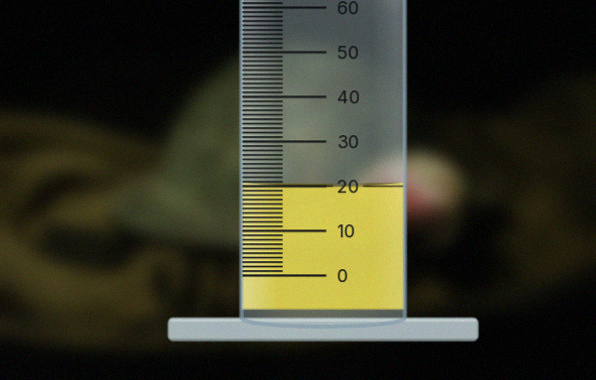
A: 20 mL
